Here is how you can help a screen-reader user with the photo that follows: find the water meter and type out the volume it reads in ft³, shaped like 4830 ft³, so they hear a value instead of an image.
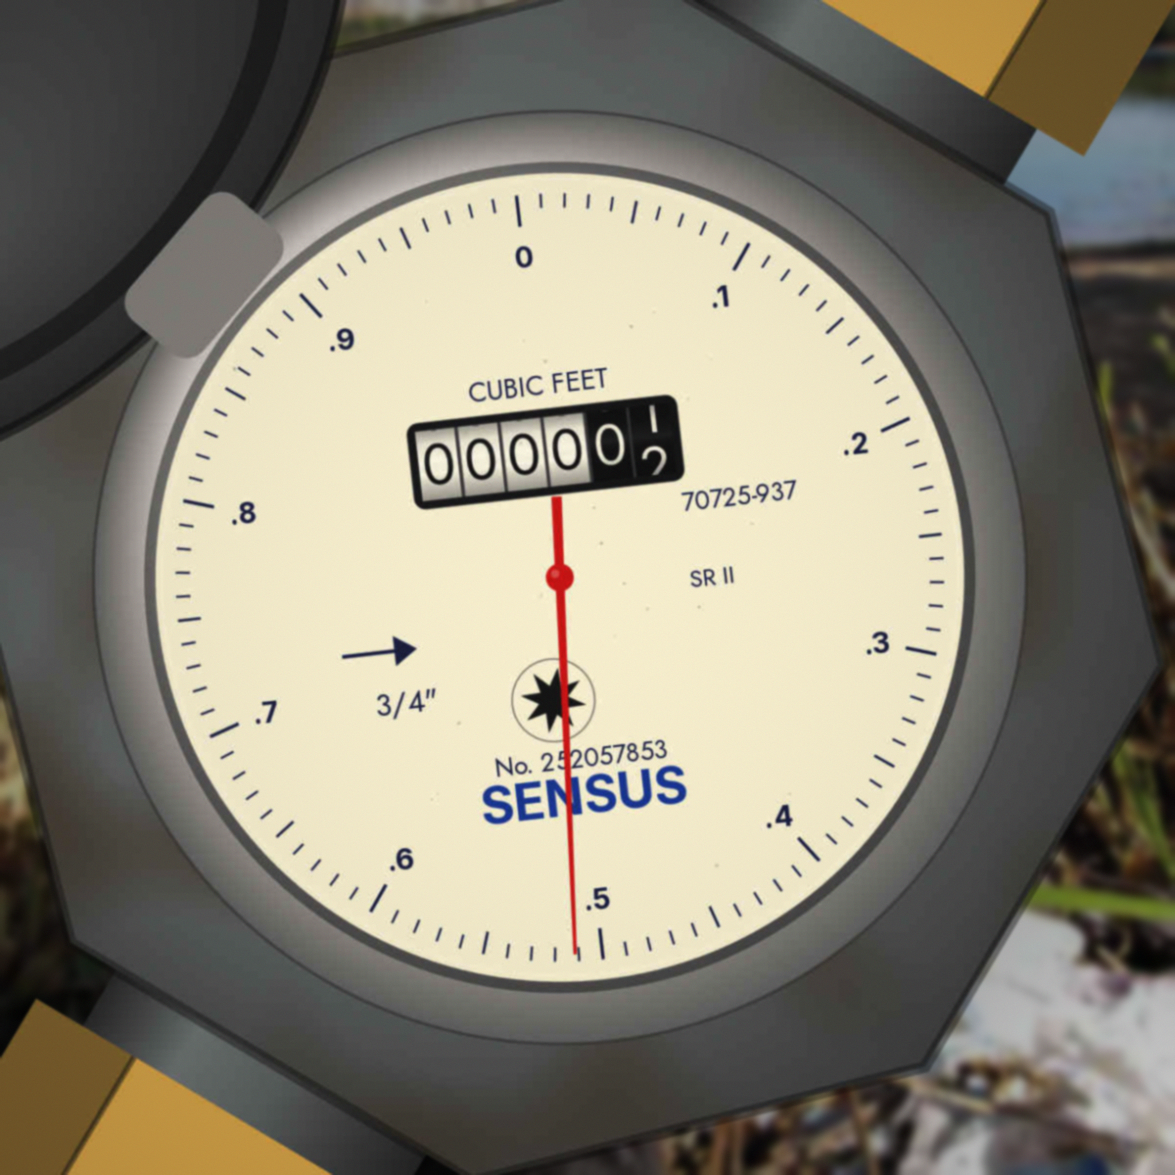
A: 1.51 ft³
